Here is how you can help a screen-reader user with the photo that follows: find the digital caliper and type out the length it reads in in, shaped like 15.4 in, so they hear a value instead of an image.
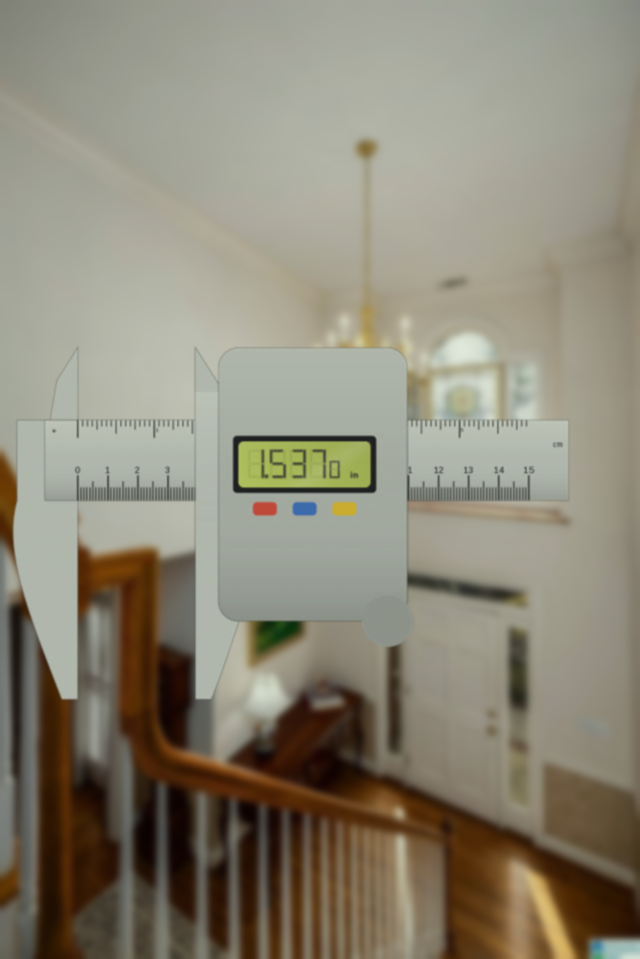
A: 1.5370 in
